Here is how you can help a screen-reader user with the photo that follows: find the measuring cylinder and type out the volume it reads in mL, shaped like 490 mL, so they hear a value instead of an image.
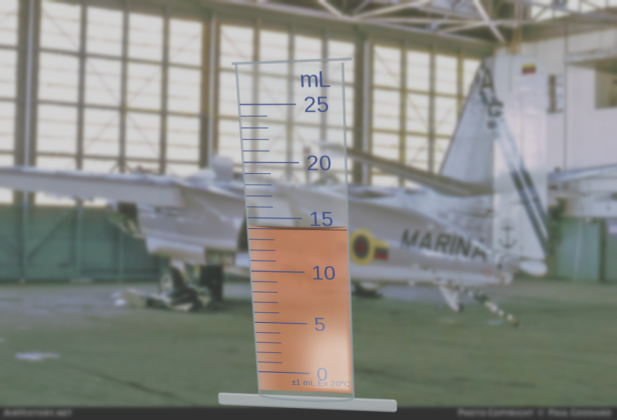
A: 14 mL
